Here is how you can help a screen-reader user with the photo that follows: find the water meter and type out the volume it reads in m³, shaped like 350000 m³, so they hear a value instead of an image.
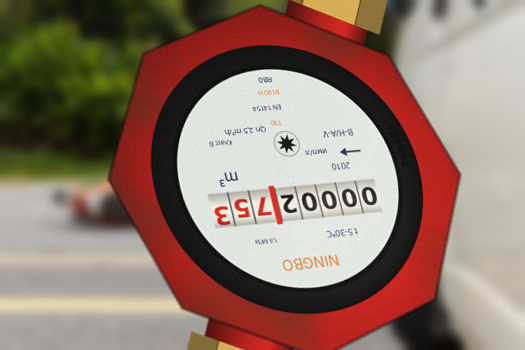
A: 2.753 m³
